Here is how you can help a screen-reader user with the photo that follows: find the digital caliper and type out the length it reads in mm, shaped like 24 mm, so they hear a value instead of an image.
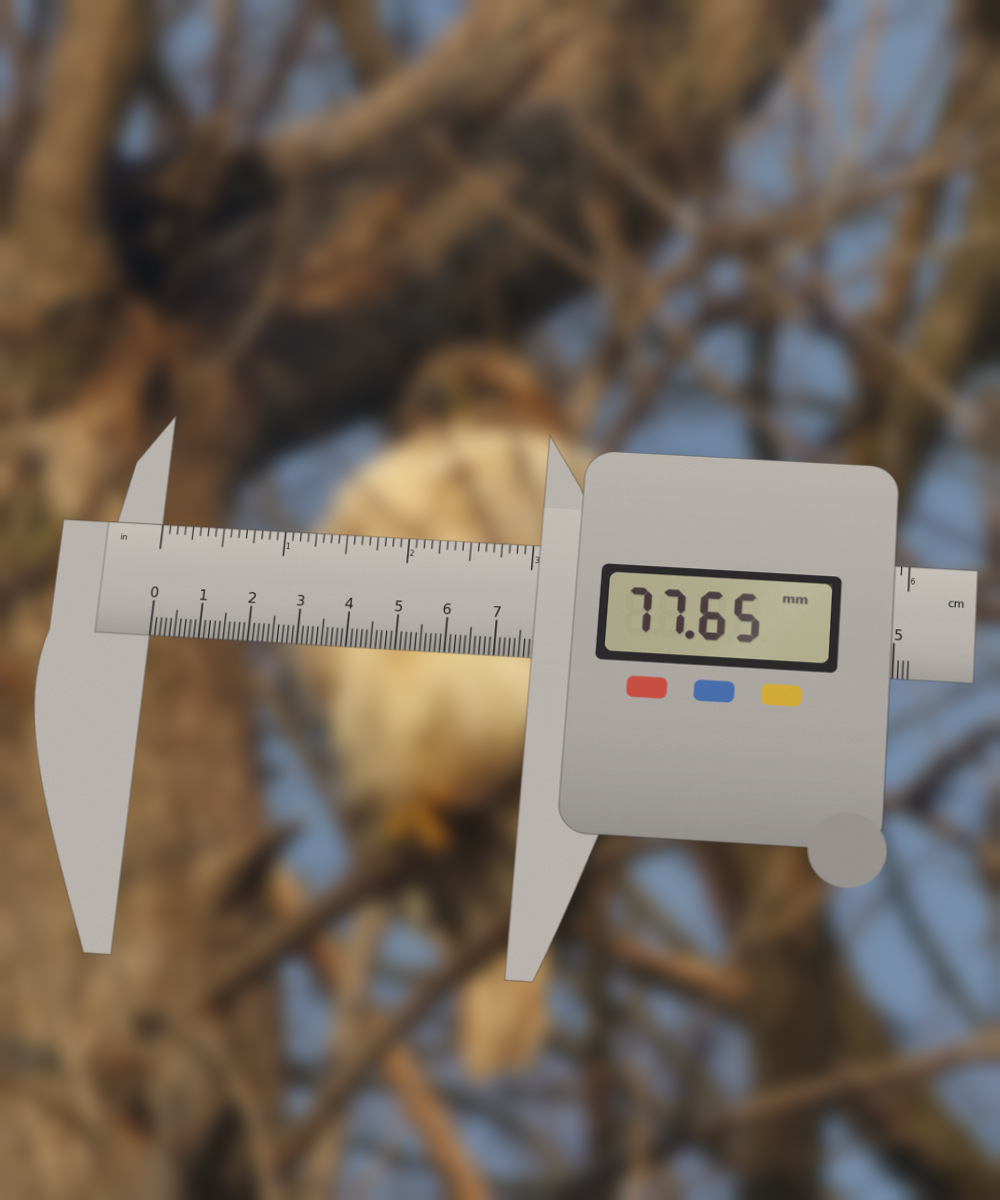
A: 77.65 mm
